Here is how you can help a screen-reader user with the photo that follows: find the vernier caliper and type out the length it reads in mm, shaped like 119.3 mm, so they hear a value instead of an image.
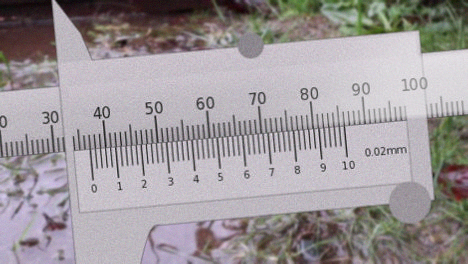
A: 37.0 mm
